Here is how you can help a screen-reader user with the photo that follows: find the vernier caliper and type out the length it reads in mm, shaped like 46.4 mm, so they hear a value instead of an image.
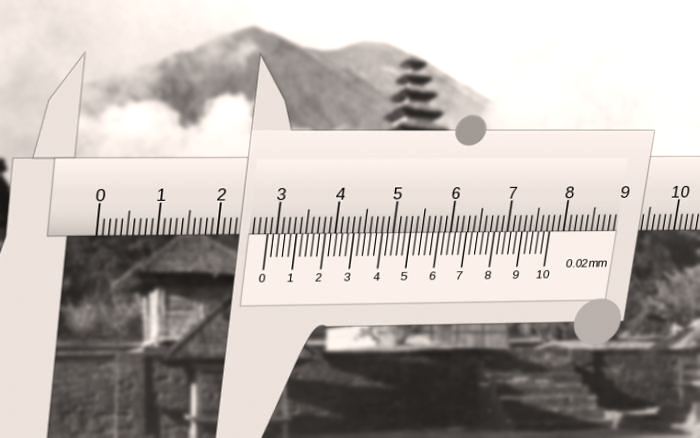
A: 28.5 mm
